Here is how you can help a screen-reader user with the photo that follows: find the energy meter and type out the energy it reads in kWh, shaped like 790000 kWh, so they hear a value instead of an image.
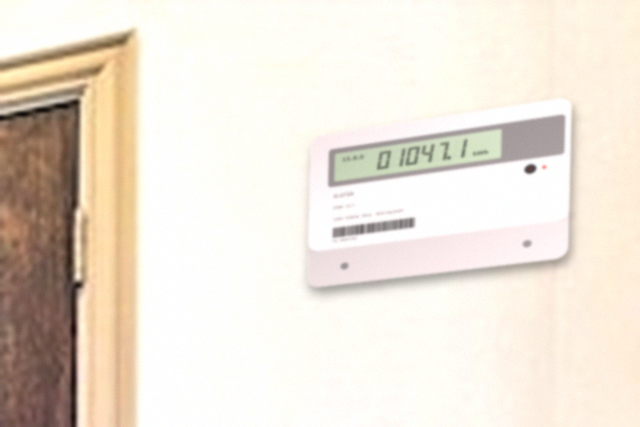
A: 1047.1 kWh
